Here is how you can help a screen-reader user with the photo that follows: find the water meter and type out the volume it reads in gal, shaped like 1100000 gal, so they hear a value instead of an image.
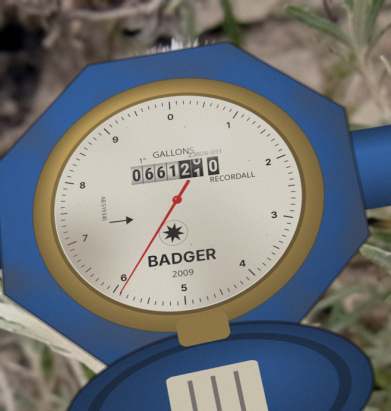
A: 661205.9 gal
